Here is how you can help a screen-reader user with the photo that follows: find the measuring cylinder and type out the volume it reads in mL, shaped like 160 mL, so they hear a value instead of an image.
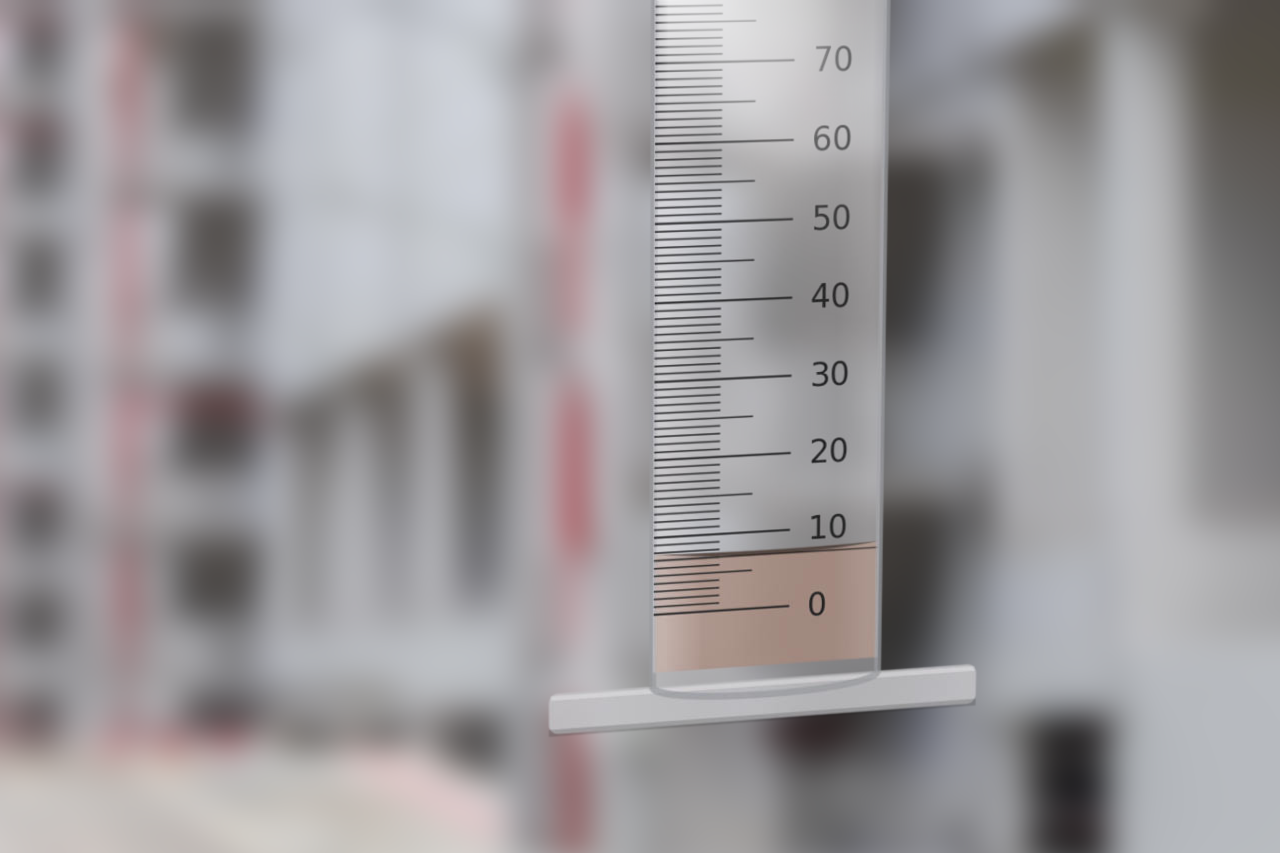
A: 7 mL
